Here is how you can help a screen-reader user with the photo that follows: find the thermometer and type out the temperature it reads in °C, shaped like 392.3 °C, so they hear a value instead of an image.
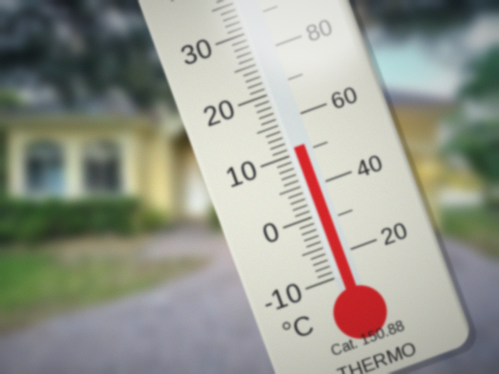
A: 11 °C
